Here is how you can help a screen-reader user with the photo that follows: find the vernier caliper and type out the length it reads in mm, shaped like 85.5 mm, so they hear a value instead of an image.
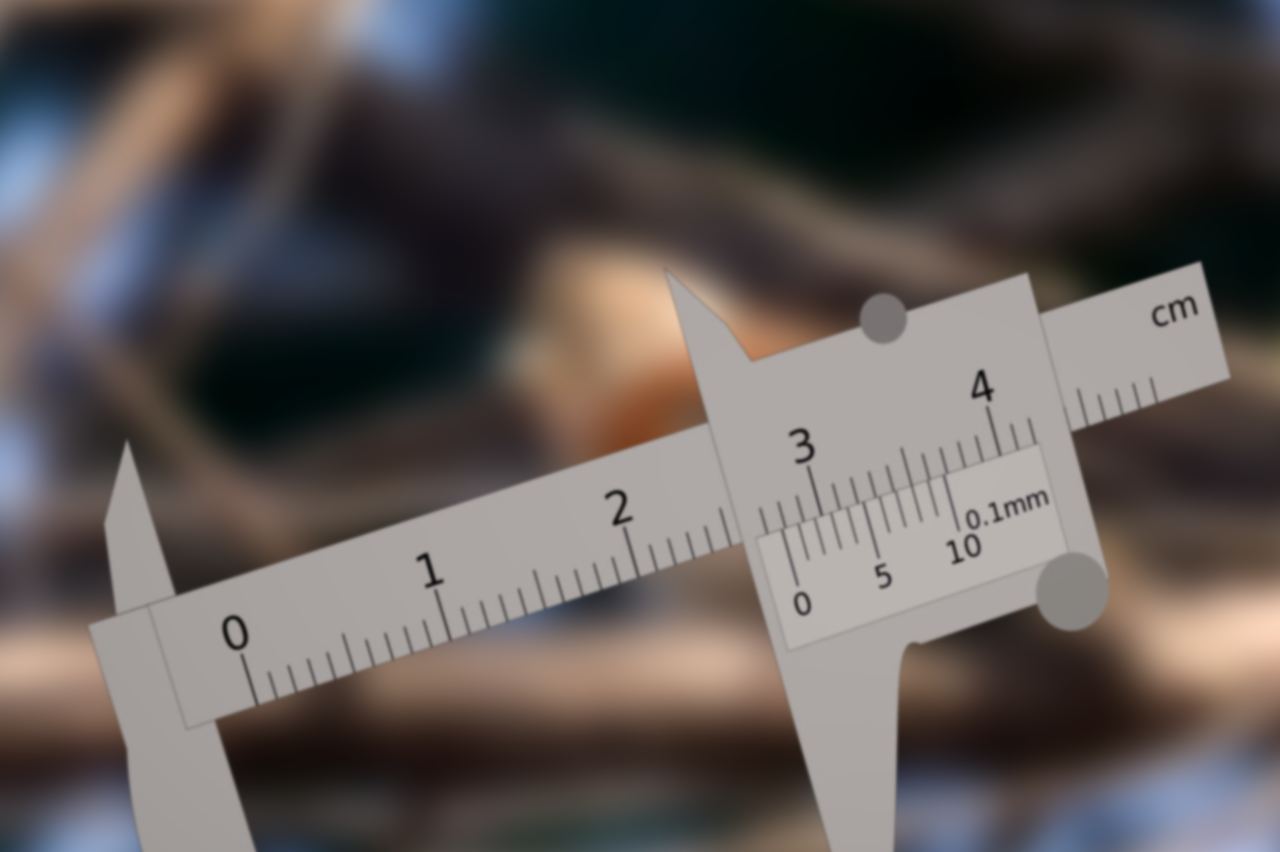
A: 27.8 mm
